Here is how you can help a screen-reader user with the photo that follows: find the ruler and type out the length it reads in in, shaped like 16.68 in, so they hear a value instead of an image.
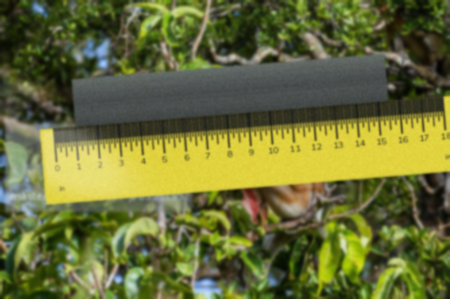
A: 14.5 in
